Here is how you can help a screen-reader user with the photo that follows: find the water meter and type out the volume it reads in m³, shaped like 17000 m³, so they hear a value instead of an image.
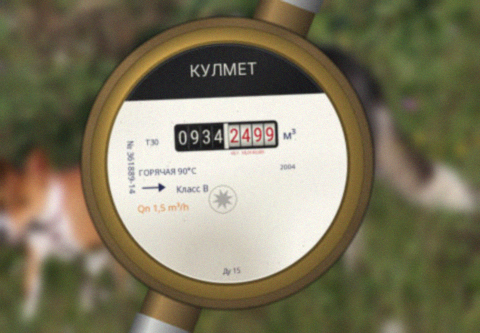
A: 934.2499 m³
